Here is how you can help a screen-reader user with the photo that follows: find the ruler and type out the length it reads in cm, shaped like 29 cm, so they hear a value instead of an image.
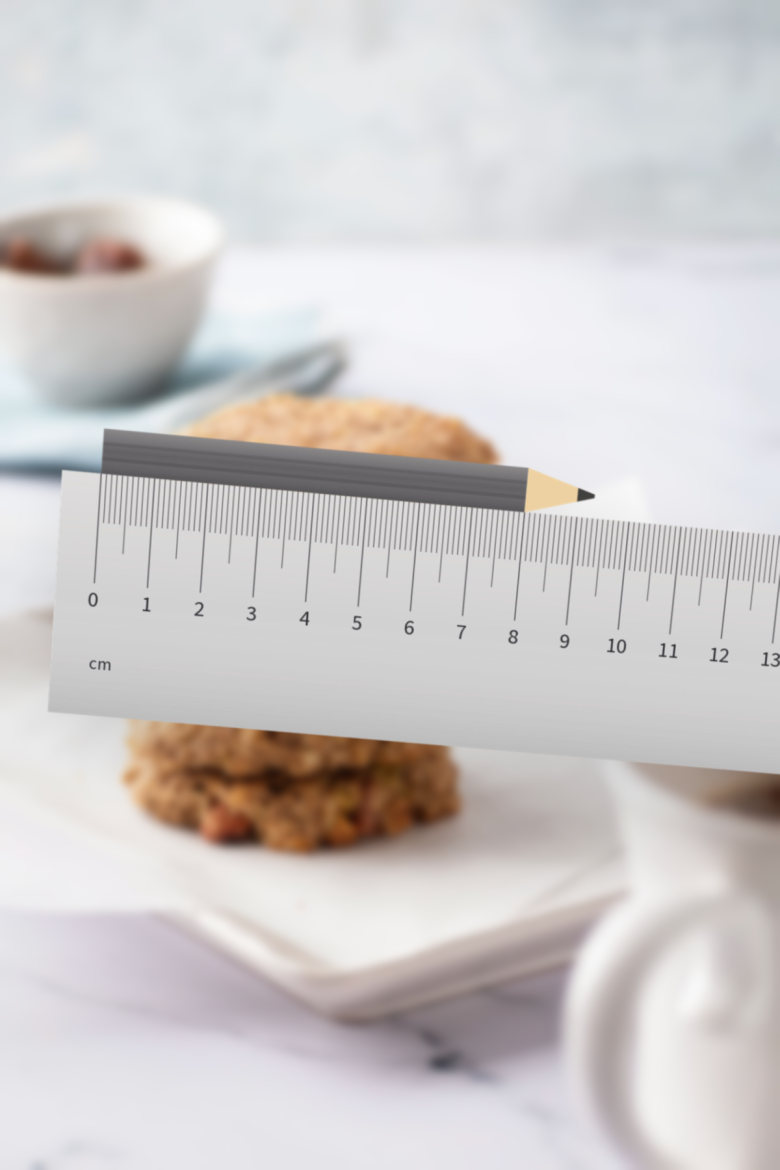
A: 9.3 cm
